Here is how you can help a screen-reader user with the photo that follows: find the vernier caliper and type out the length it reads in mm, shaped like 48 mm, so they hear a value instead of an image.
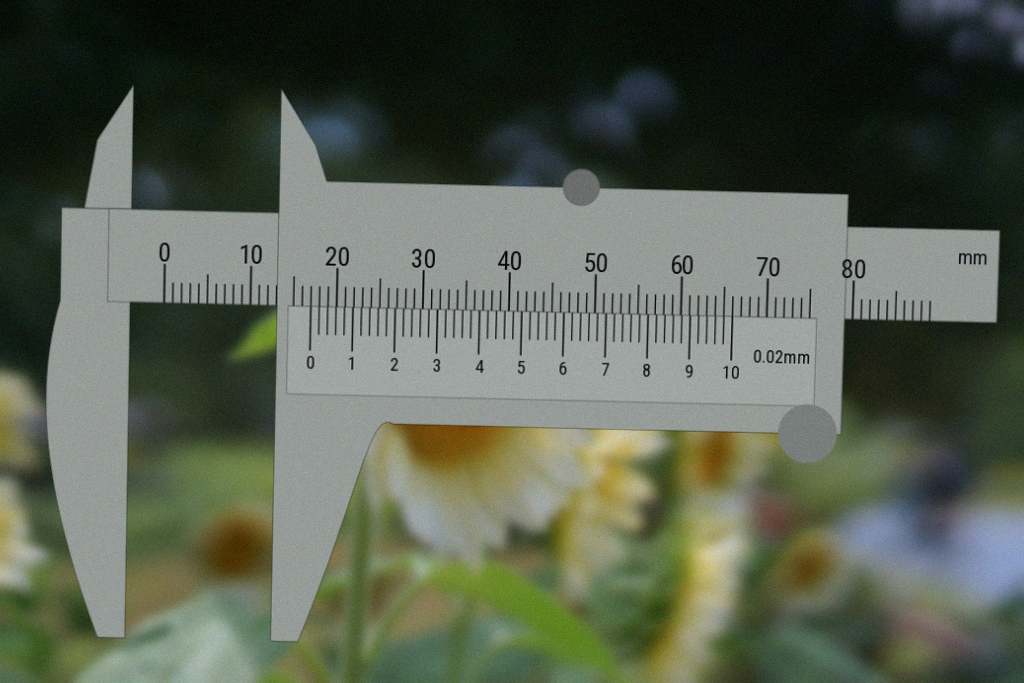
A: 17.0 mm
